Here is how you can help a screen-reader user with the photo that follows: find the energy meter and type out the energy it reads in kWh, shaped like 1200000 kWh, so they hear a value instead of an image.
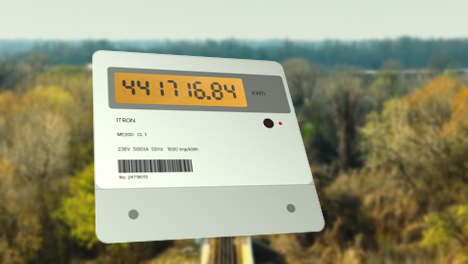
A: 441716.84 kWh
